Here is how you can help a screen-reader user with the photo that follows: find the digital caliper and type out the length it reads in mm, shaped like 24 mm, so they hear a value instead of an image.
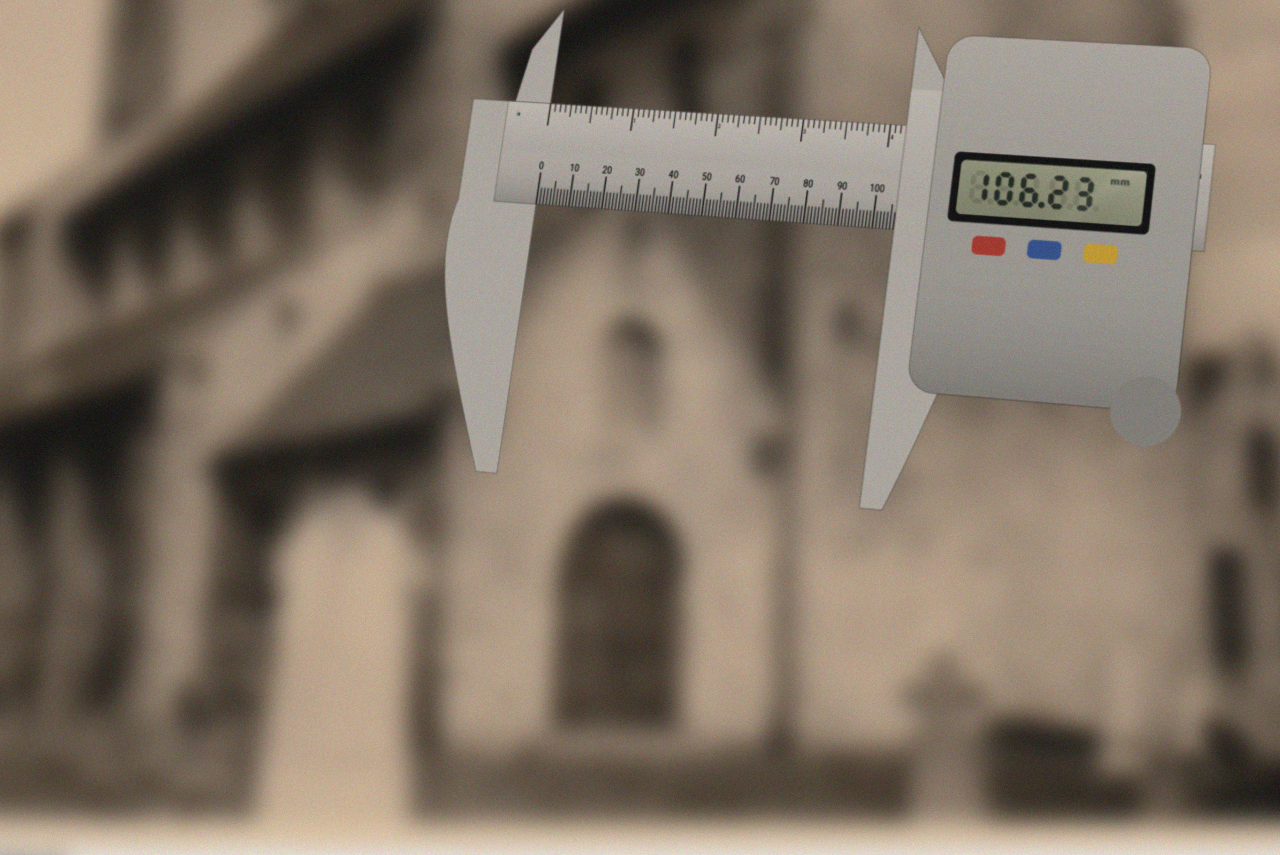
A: 106.23 mm
